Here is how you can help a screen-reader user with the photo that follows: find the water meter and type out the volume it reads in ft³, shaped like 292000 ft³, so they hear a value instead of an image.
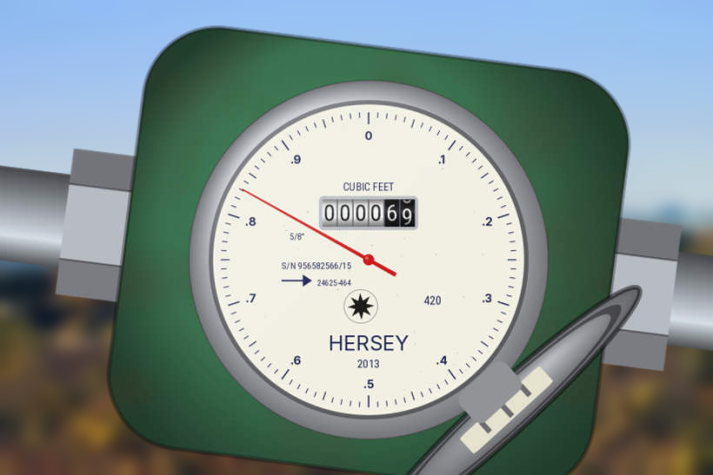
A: 68.83 ft³
